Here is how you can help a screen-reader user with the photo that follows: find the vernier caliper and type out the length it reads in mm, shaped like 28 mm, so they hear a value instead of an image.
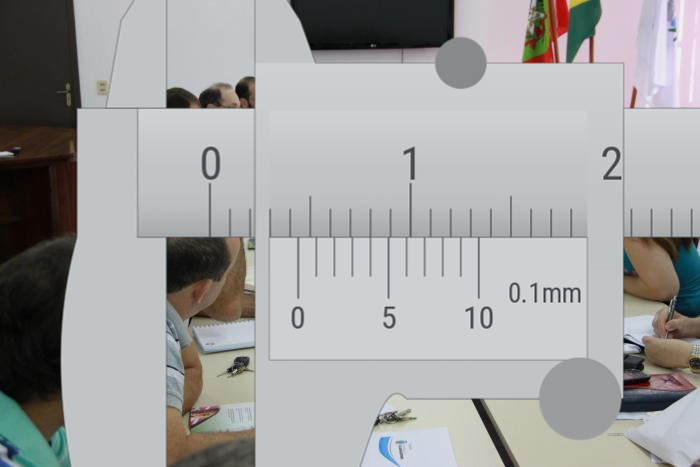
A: 4.4 mm
